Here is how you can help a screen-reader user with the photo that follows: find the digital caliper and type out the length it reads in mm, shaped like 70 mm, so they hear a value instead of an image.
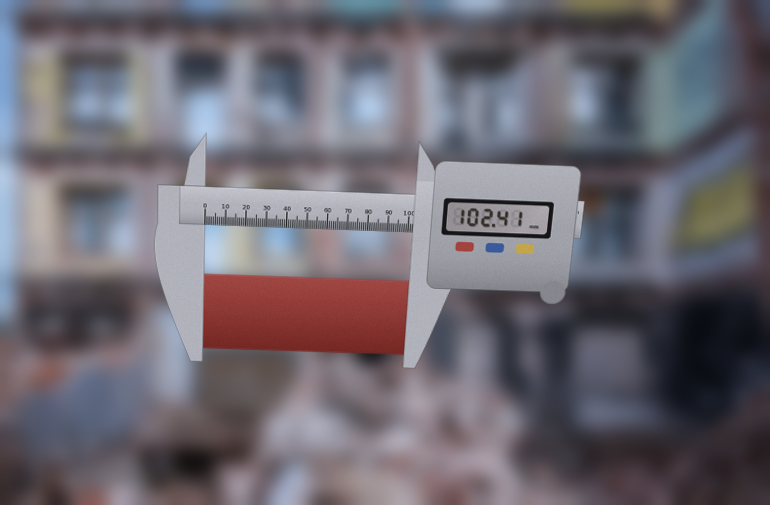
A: 102.41 mm
